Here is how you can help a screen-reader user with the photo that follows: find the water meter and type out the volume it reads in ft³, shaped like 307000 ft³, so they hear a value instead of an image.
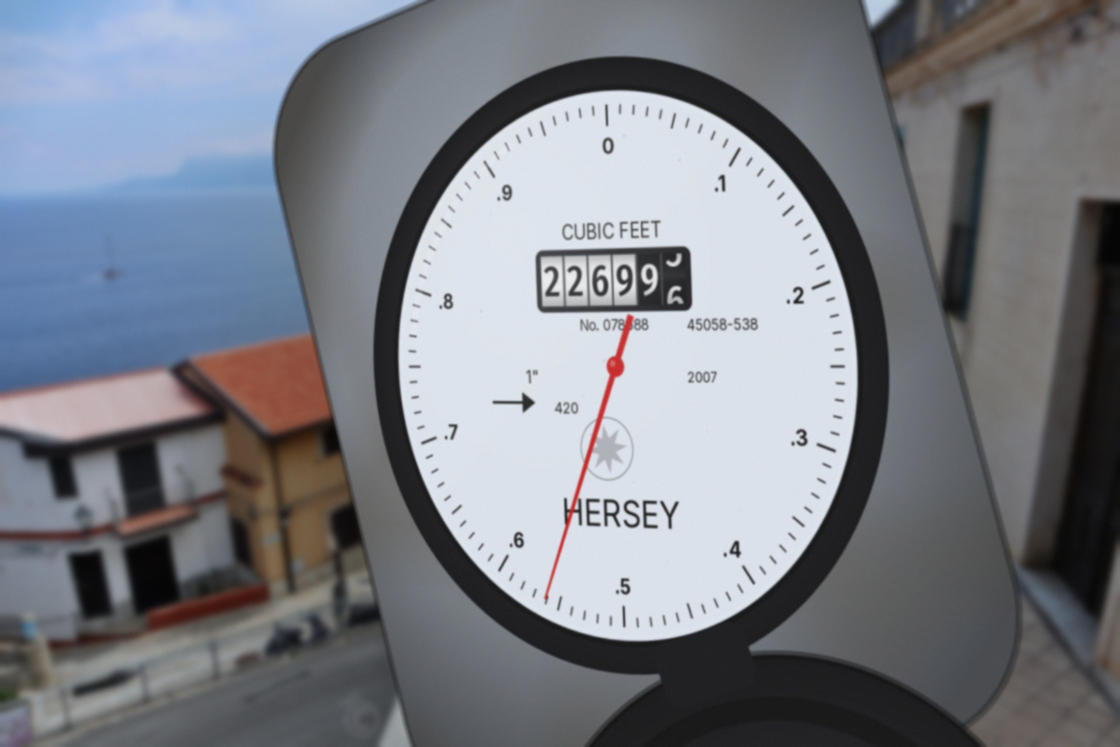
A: 226995.56 ft³
